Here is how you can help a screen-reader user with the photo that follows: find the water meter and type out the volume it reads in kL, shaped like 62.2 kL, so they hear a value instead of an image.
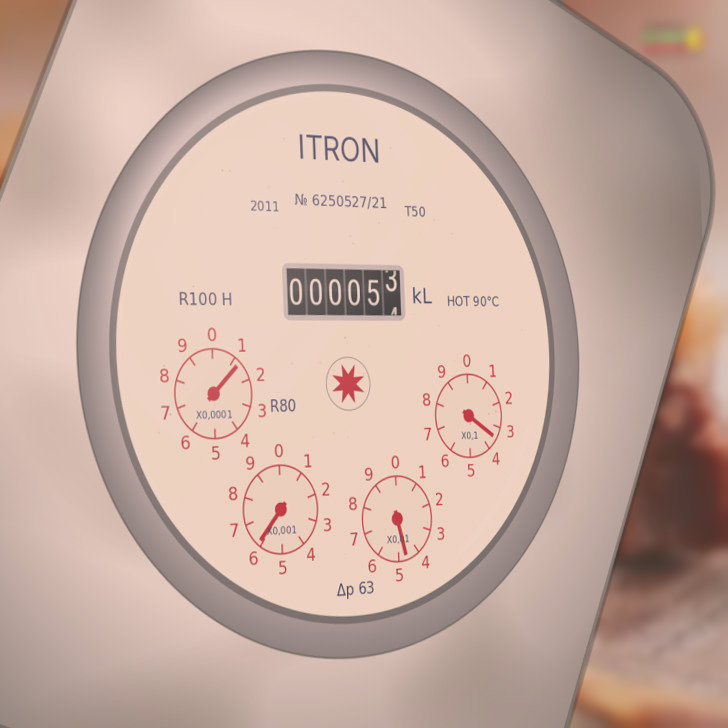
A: 53.3461 kL
